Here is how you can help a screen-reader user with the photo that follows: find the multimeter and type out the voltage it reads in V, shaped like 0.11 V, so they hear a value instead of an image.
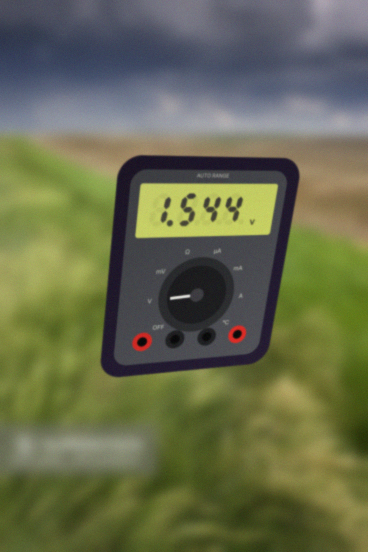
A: 1.544 V
